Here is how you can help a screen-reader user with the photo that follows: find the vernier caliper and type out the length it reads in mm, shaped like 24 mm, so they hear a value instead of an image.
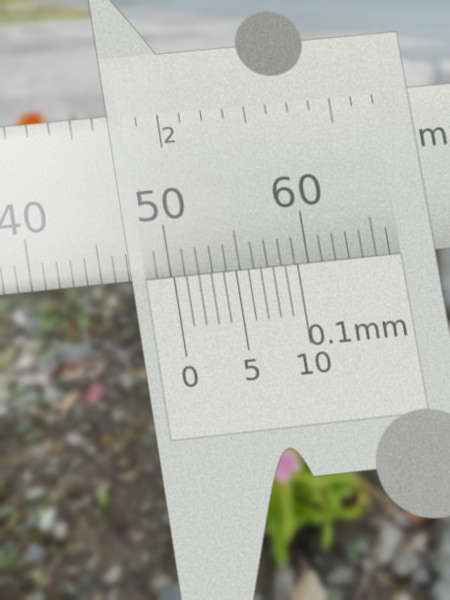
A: 50.2 mm
